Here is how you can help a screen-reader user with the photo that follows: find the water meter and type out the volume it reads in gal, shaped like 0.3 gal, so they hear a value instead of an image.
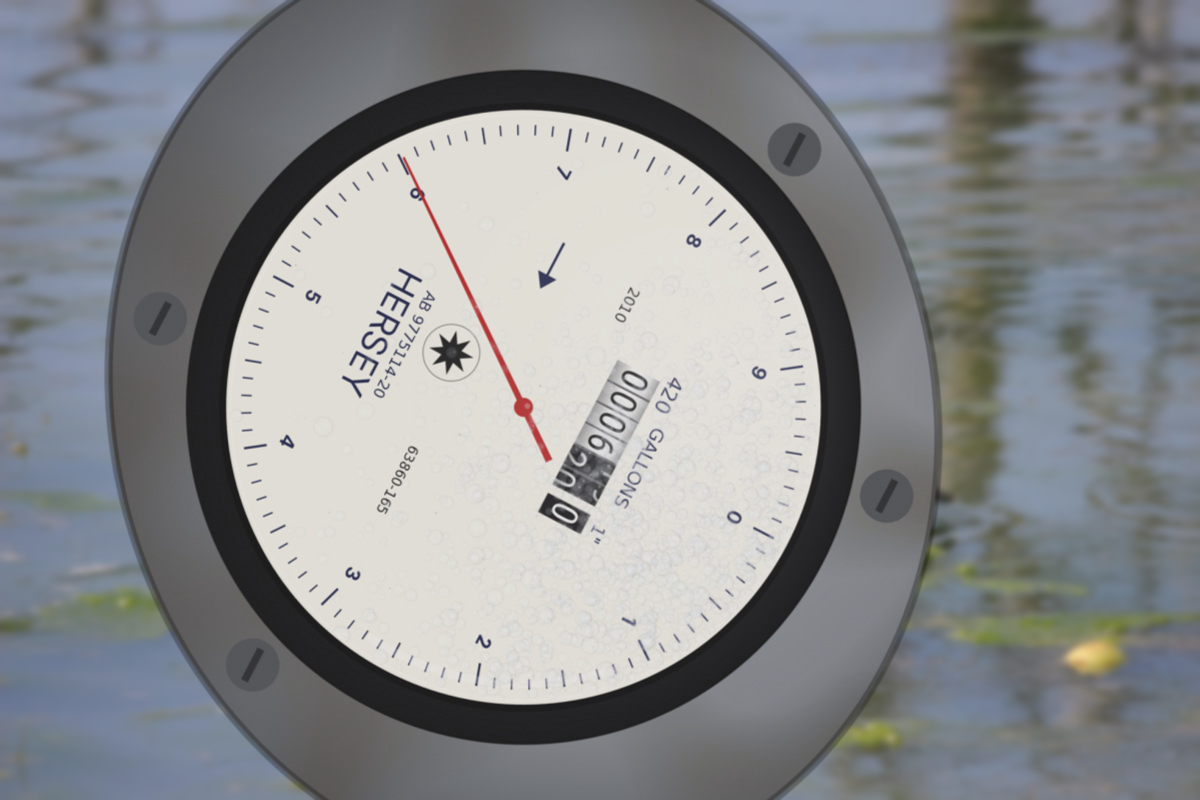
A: 6196.0 gal
